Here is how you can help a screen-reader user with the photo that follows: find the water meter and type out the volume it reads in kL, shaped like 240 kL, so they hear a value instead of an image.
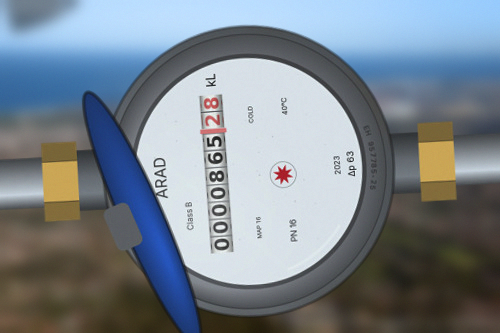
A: 865.28 kL
